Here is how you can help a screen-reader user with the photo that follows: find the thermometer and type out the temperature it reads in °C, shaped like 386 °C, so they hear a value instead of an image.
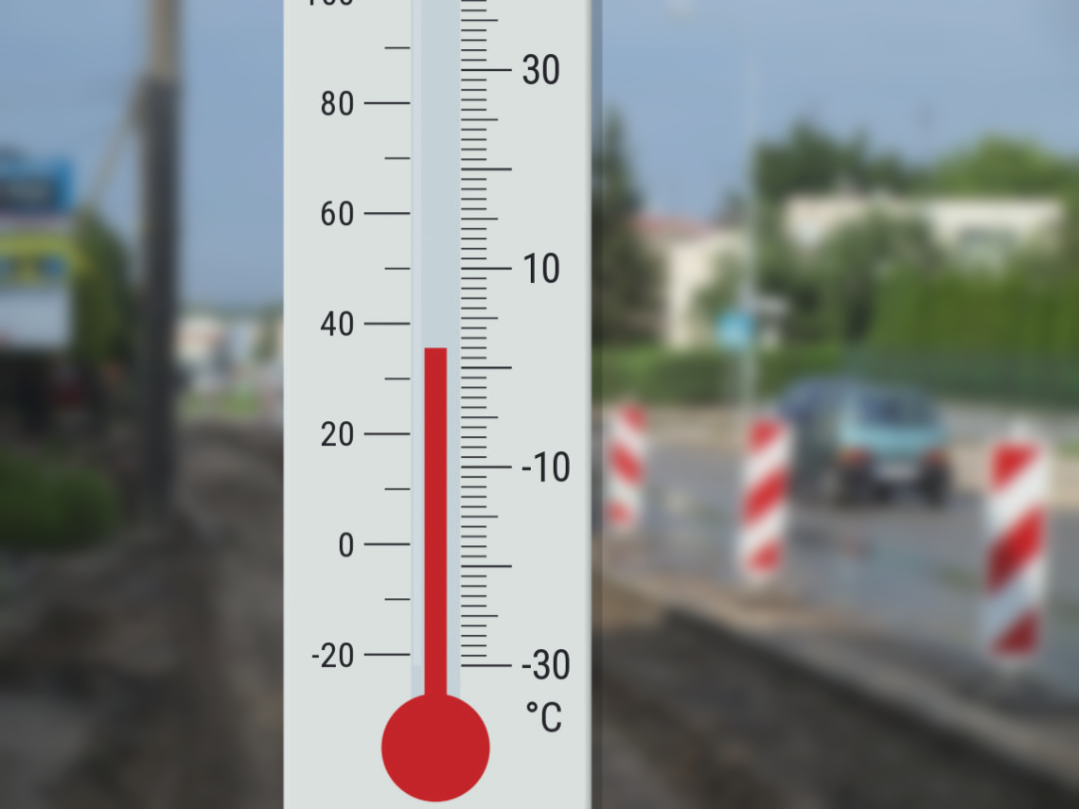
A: 2 °C
